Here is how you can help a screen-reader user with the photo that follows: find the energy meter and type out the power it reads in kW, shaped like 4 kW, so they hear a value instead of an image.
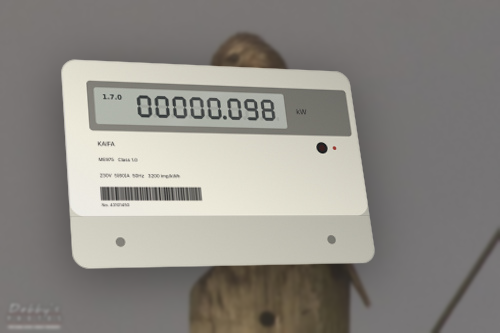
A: 0.098 kW
